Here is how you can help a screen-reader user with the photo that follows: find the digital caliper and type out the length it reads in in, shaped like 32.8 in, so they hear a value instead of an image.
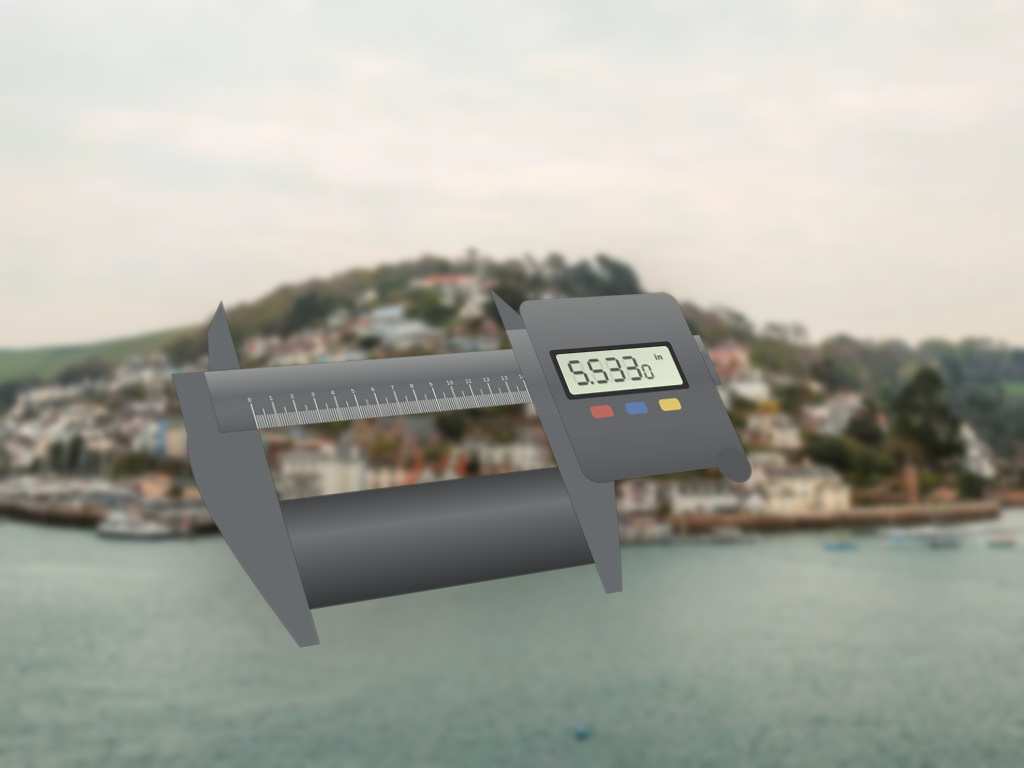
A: 5.5330 in
